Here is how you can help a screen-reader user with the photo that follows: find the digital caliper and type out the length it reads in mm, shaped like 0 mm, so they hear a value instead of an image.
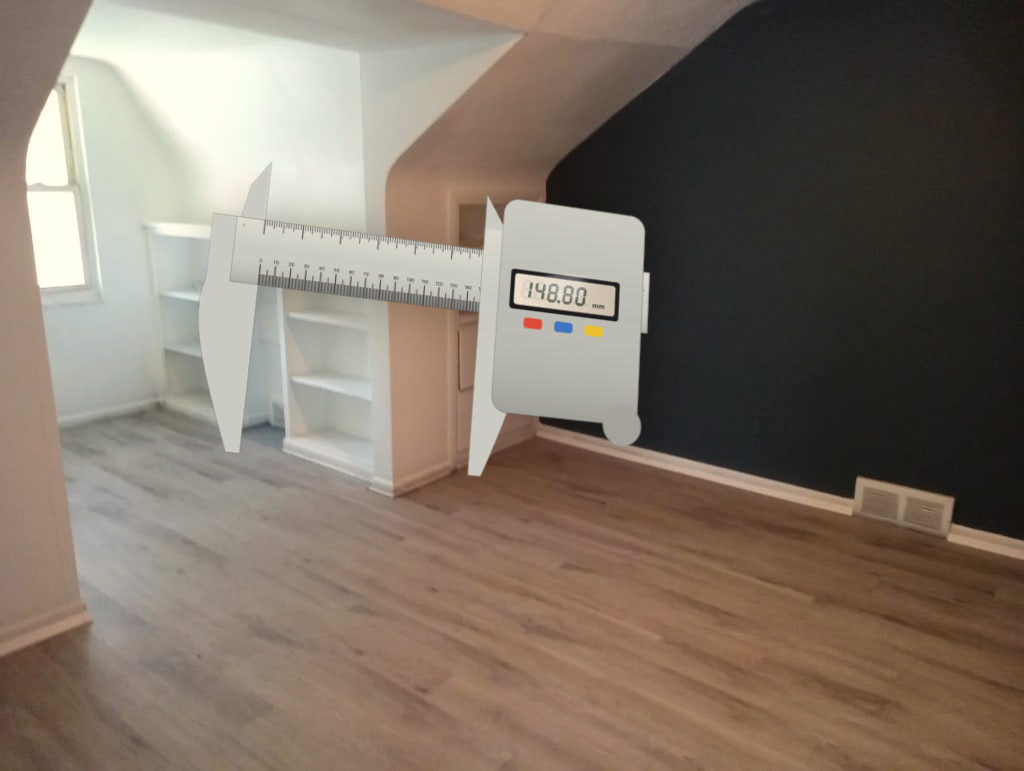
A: 148.80 mm
